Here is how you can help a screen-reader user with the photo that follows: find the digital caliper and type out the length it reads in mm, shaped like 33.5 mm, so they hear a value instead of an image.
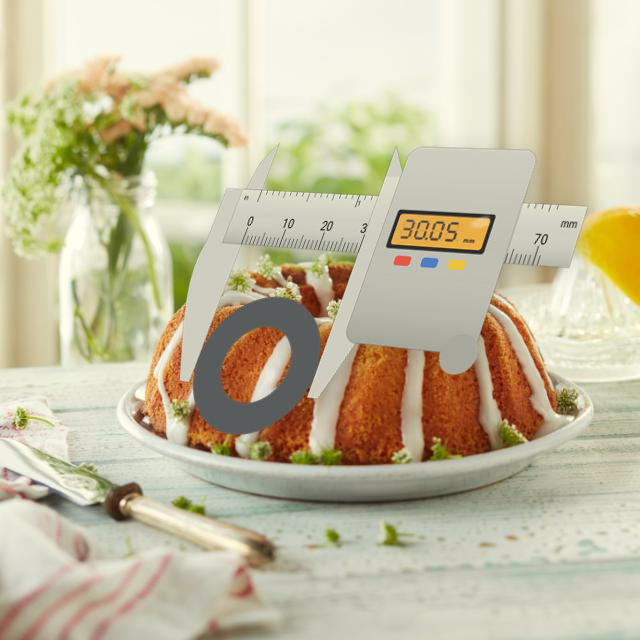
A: 30.05 mm
